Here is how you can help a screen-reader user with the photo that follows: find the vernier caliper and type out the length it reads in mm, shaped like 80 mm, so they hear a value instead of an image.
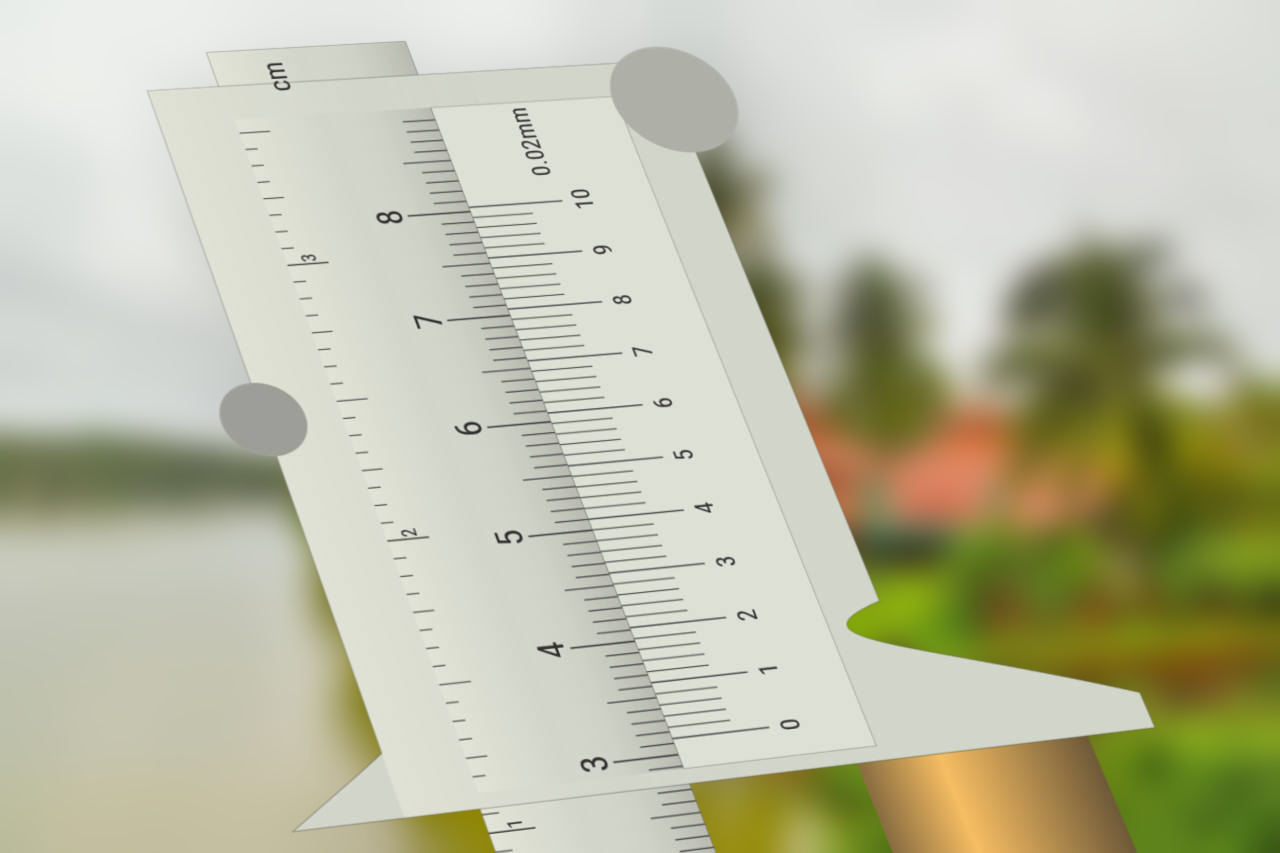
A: 31.4 mm
